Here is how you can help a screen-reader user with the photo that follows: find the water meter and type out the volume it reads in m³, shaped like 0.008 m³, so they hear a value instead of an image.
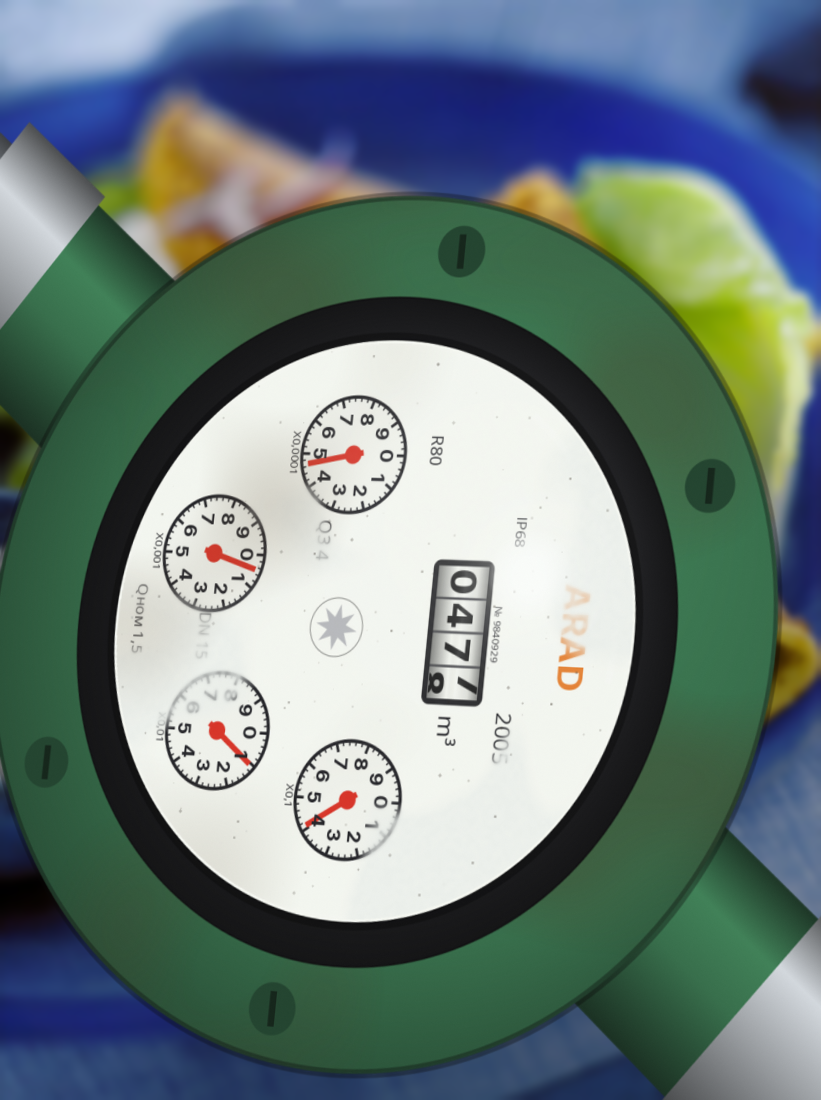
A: 477.4104 m³
